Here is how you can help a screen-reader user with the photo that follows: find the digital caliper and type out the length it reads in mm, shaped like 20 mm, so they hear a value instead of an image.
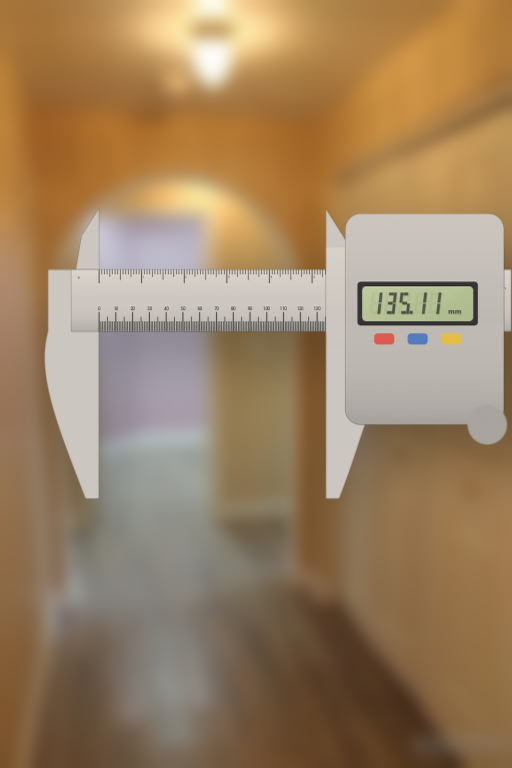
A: 135.11 mm
